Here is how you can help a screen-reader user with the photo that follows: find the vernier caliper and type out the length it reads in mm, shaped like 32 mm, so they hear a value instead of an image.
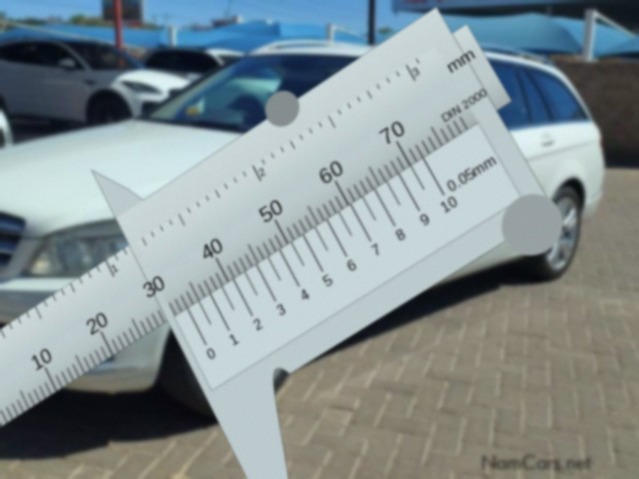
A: 33.0 mm
